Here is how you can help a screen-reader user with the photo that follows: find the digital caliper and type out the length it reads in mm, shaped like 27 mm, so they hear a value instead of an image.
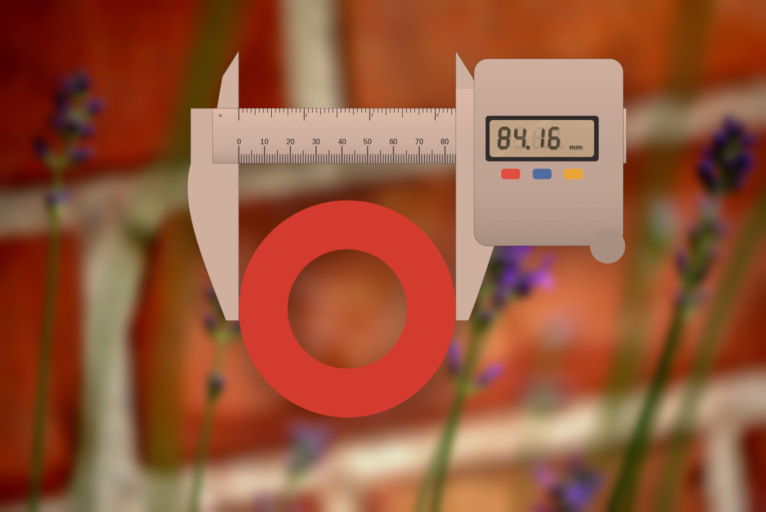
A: 84.16 mm
